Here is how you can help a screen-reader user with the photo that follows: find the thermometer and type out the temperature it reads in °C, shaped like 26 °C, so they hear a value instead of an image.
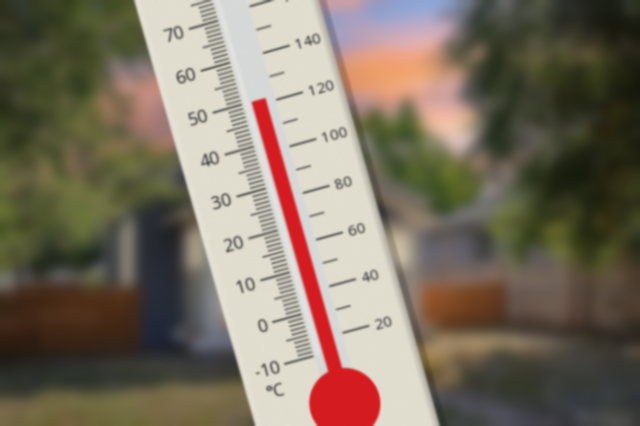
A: 50 °C
